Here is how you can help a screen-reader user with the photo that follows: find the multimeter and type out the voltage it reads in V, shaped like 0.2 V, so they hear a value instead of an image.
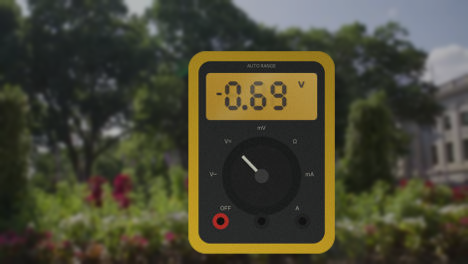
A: -0.69 V
